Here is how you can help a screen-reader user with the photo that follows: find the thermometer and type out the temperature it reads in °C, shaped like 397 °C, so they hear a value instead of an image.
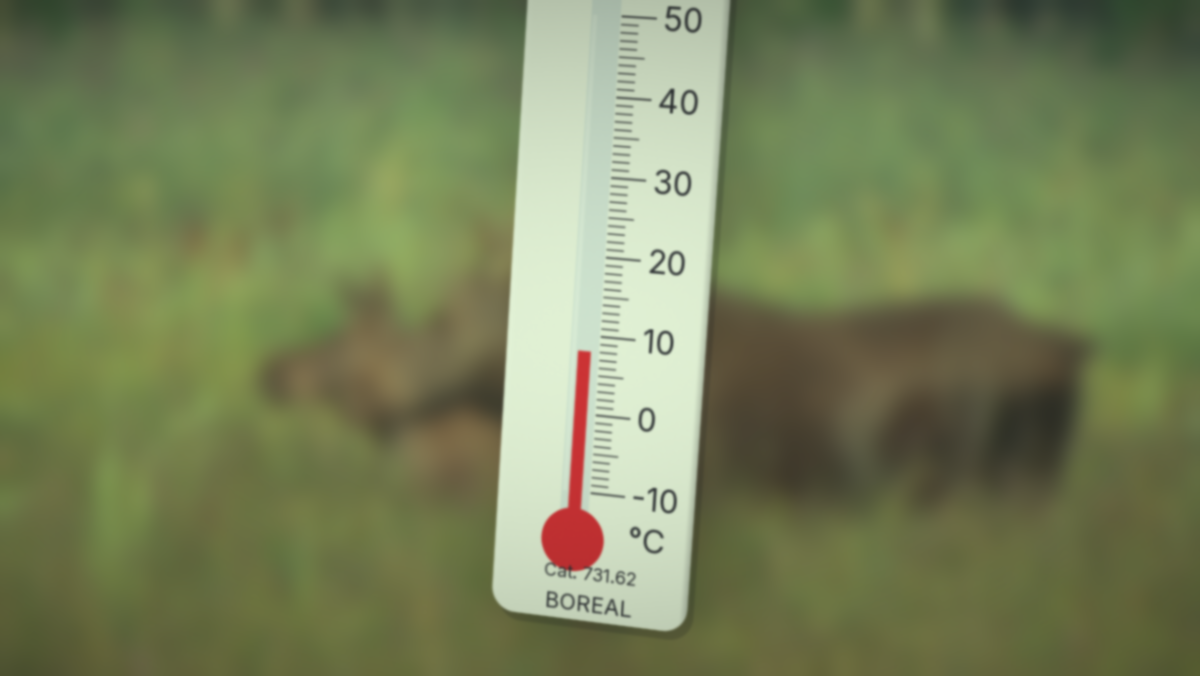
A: 8 °C
